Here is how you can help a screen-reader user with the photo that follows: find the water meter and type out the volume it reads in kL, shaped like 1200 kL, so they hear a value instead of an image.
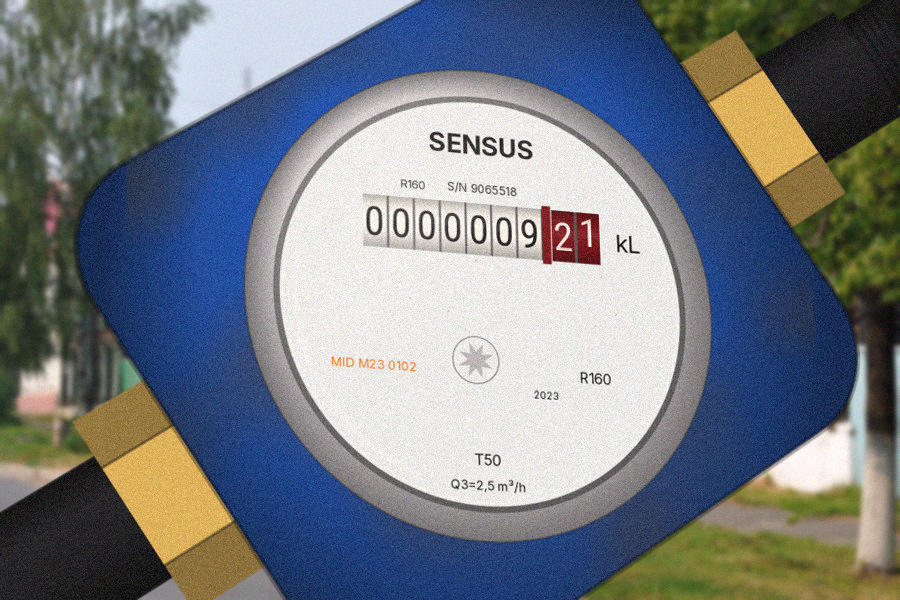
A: 9.21 kL
